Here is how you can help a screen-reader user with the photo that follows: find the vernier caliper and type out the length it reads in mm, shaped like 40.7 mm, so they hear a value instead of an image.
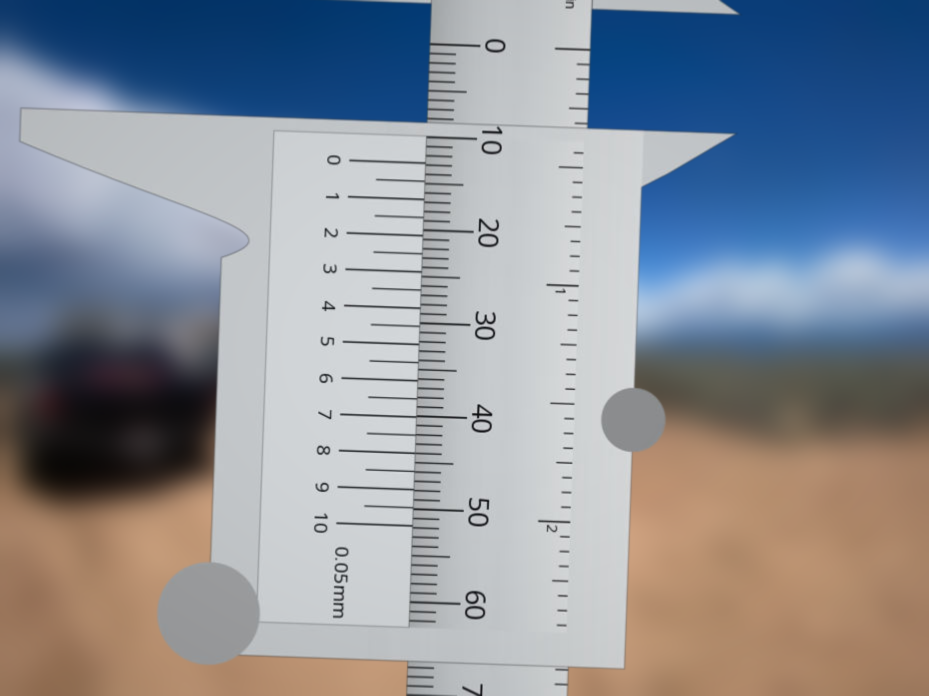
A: 12.8 mm
